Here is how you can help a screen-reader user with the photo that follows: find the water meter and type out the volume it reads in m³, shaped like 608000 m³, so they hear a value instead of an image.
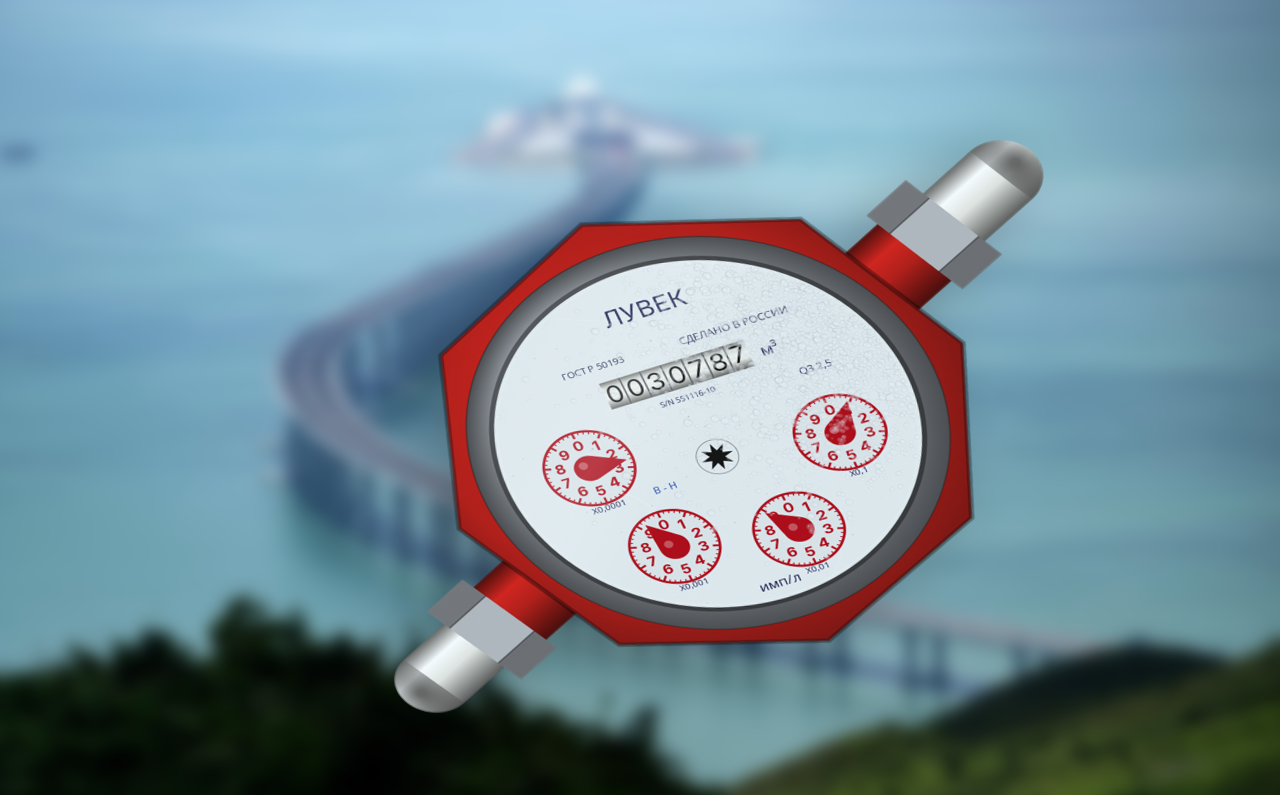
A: 30787.0892 m³
